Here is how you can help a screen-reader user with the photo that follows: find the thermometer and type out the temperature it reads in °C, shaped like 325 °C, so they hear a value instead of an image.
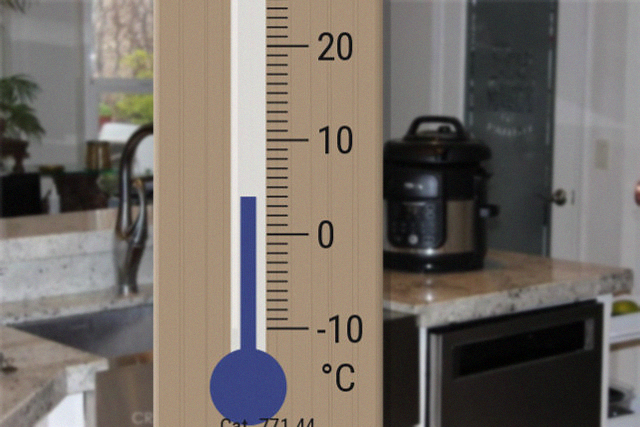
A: 4 °C
